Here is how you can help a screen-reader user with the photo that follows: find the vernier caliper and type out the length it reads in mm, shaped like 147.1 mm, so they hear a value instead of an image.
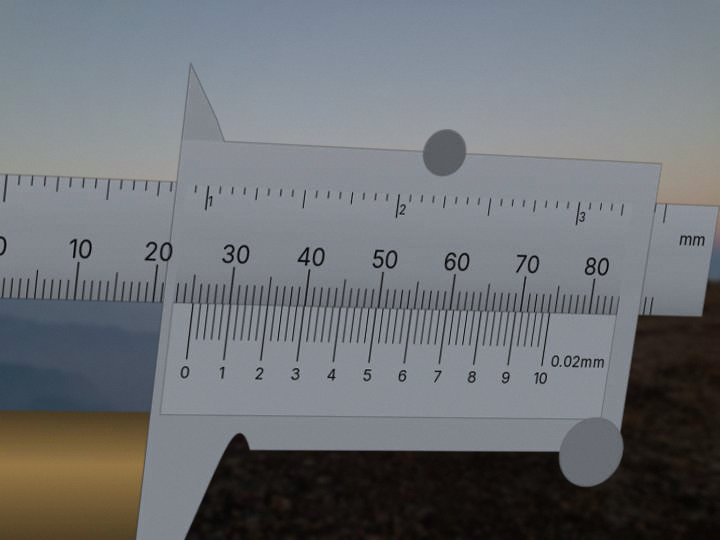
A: 25.2 mm
